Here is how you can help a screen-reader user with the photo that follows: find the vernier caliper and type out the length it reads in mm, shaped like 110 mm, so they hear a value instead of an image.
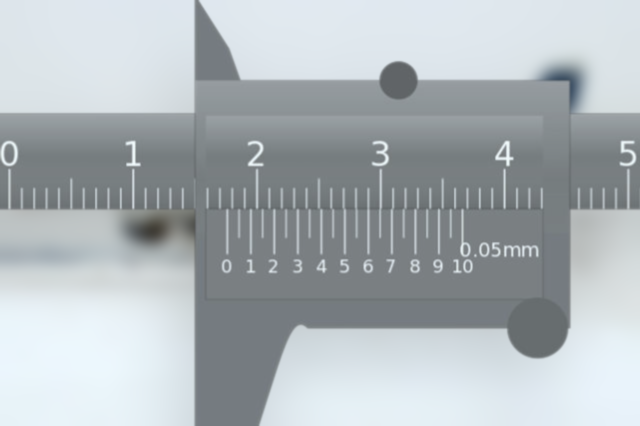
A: 17.6 mm
